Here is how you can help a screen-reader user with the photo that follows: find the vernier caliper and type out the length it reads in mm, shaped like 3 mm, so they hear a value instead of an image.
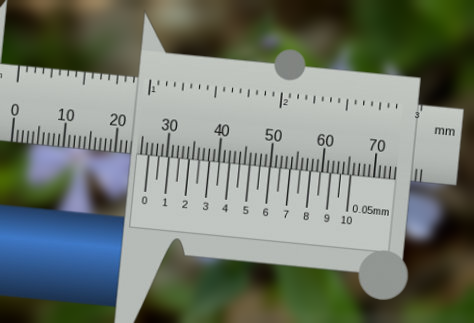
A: 26.5 mm
